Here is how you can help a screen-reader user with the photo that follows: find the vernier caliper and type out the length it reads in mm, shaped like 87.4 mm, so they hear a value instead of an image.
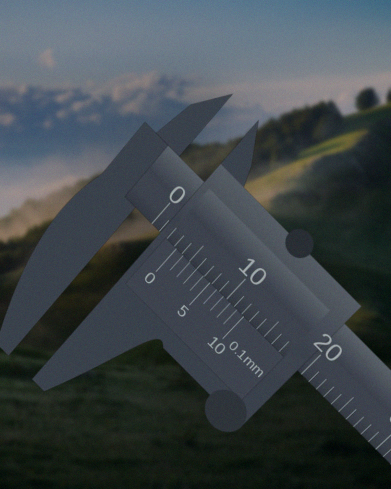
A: 3.3 mm
